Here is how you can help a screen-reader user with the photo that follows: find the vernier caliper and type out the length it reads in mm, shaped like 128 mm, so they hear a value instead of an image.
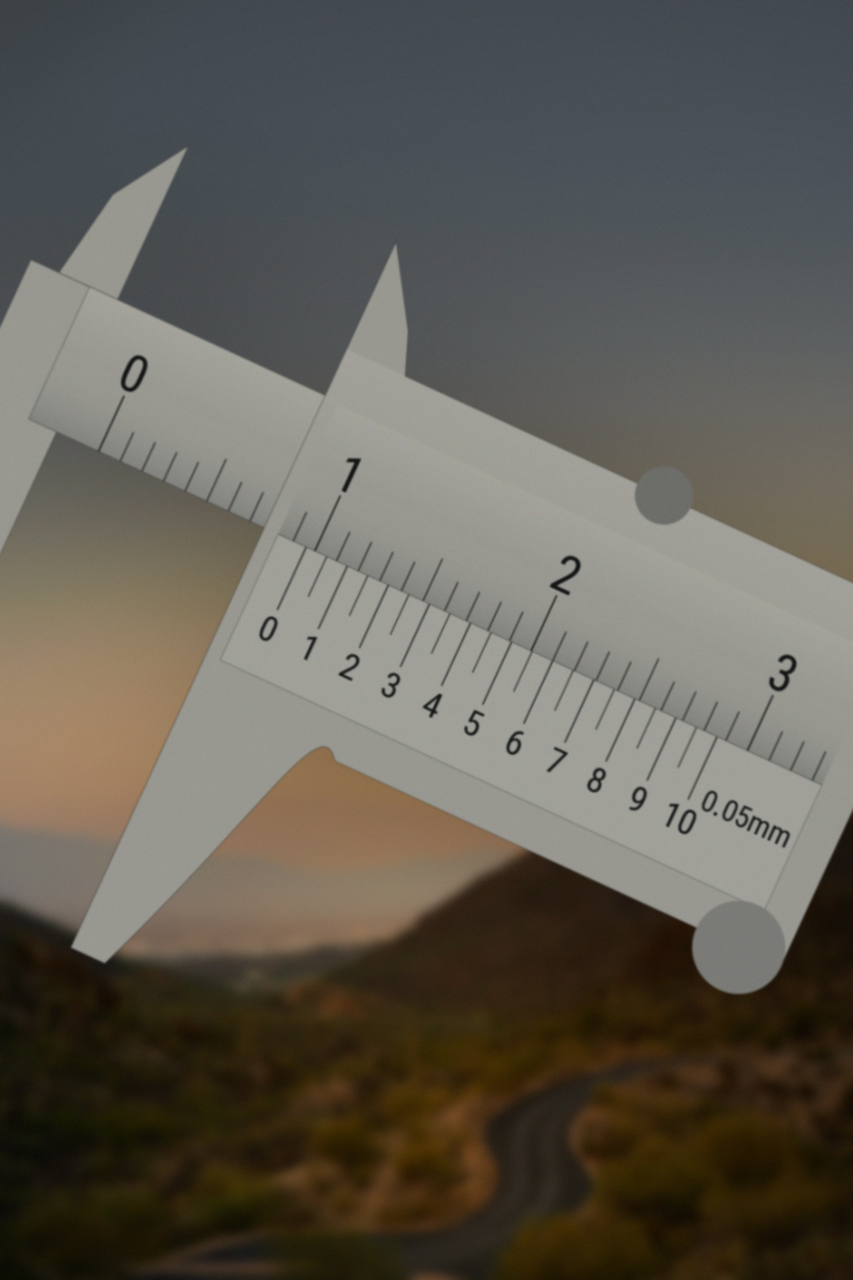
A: 9.6 mm
